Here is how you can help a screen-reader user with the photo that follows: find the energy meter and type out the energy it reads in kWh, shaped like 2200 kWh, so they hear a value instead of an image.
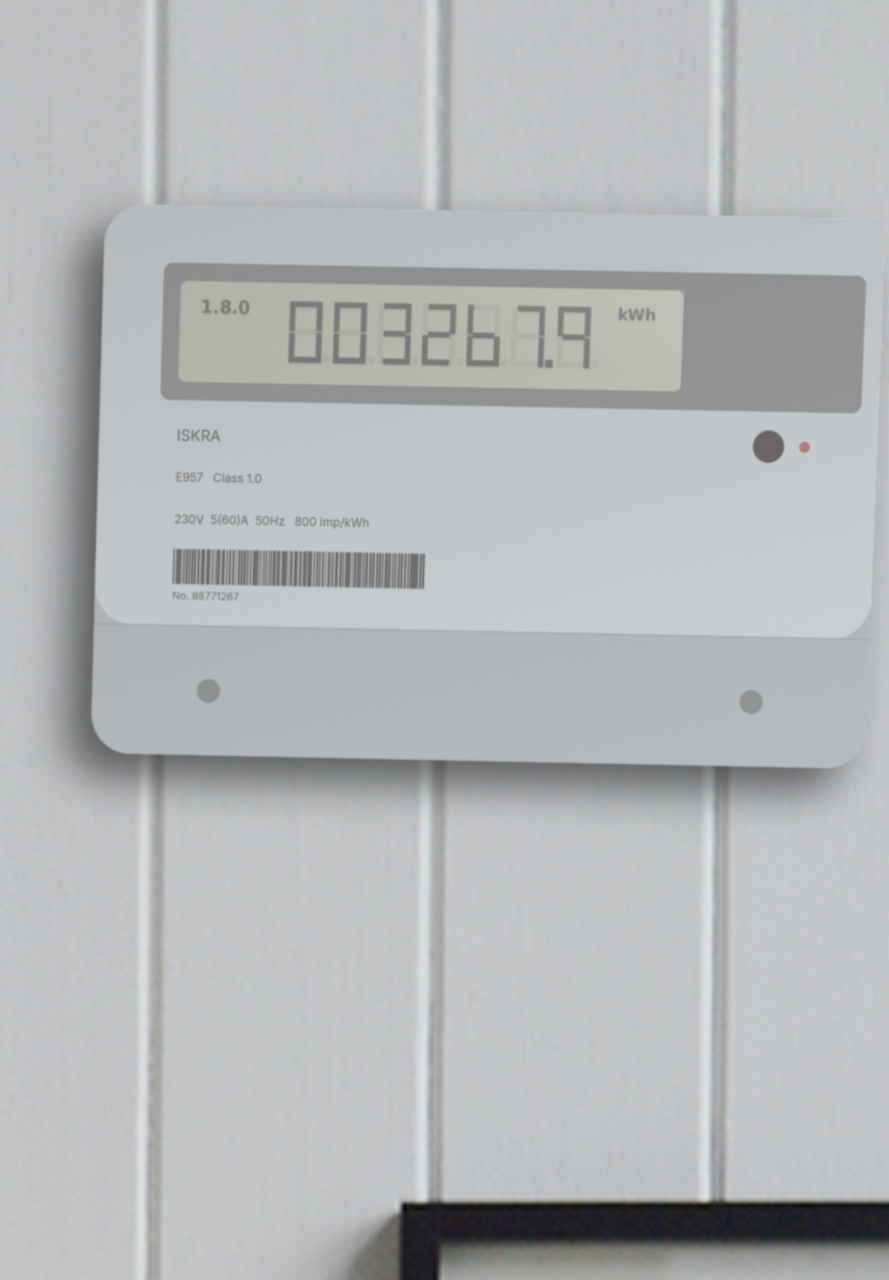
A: 3267.9 kWh
